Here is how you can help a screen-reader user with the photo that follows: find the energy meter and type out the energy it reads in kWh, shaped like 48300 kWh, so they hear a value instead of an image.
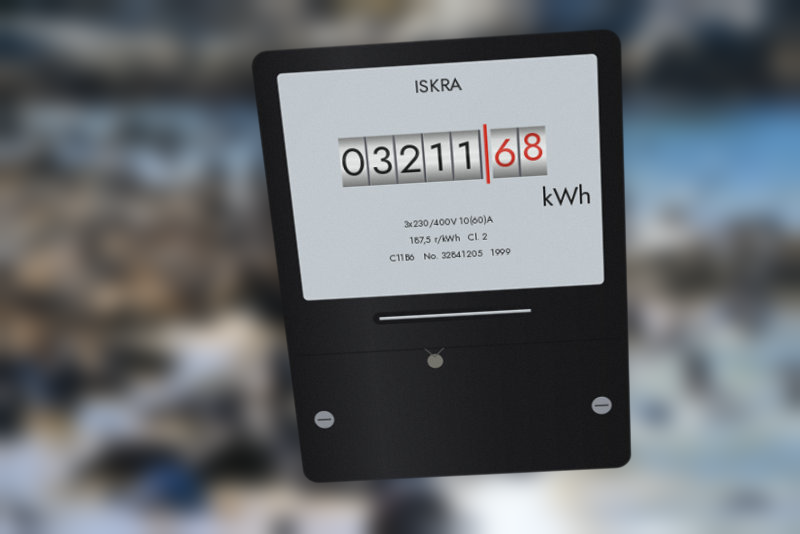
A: 3211.68 kWh
